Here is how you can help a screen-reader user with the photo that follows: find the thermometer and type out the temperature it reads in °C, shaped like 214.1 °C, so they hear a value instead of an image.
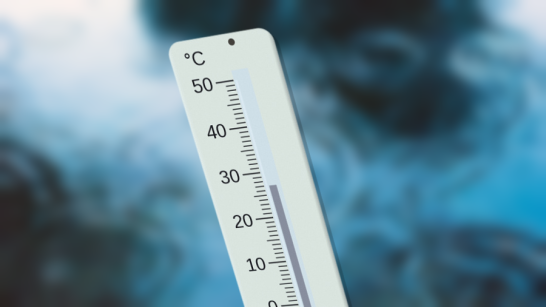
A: 27 °C
